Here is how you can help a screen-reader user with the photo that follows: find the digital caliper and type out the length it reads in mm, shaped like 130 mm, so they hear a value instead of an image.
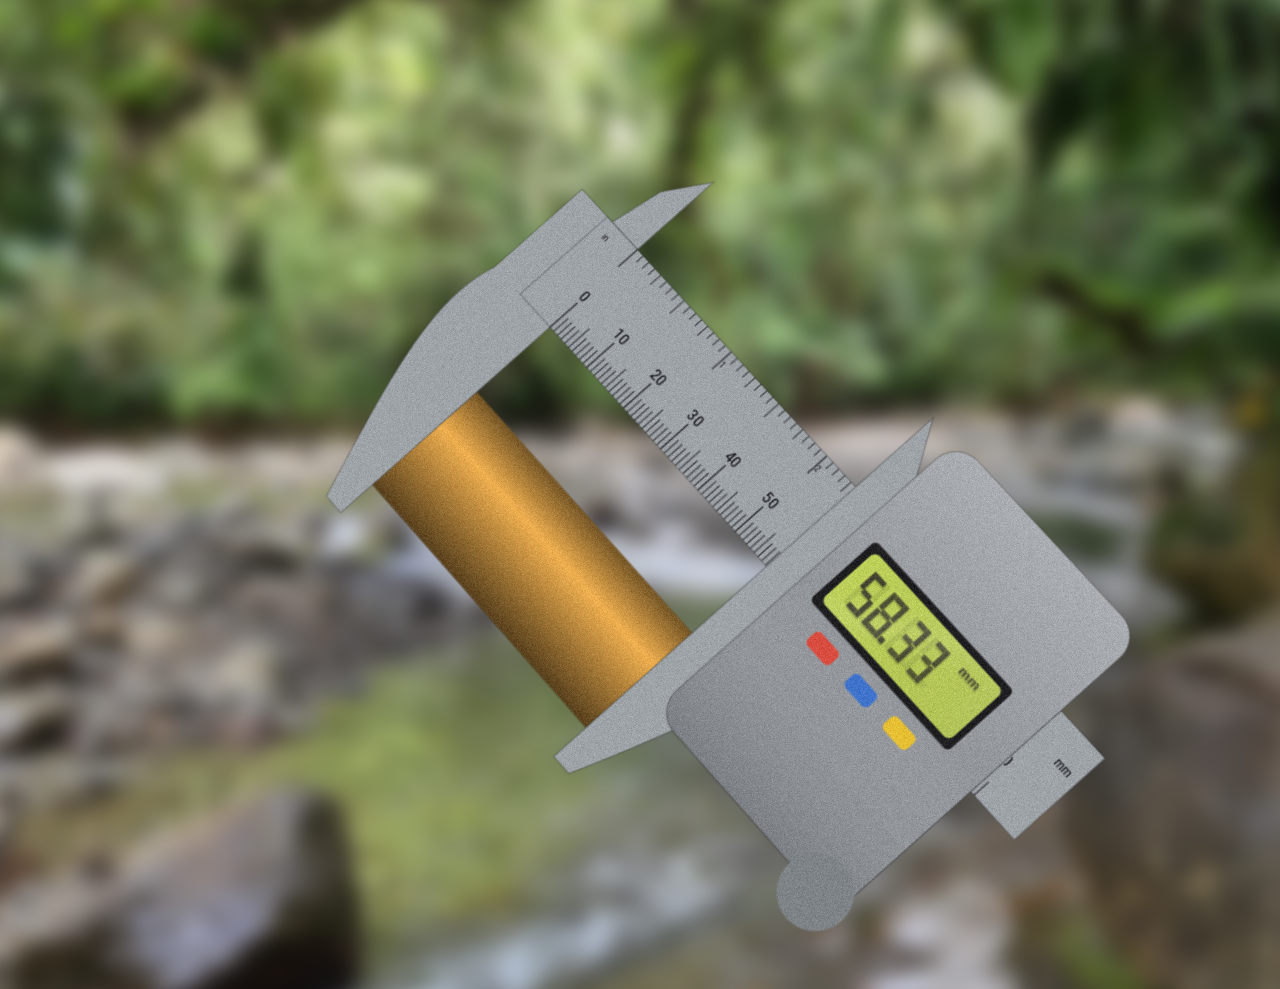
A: 58.33 mm
